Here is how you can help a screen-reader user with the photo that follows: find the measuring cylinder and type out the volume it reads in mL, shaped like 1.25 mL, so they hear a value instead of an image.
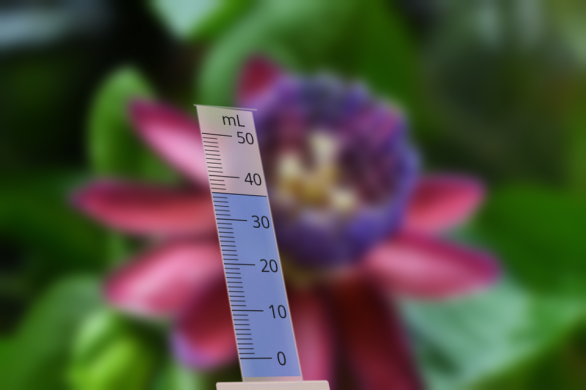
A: 36 mL
